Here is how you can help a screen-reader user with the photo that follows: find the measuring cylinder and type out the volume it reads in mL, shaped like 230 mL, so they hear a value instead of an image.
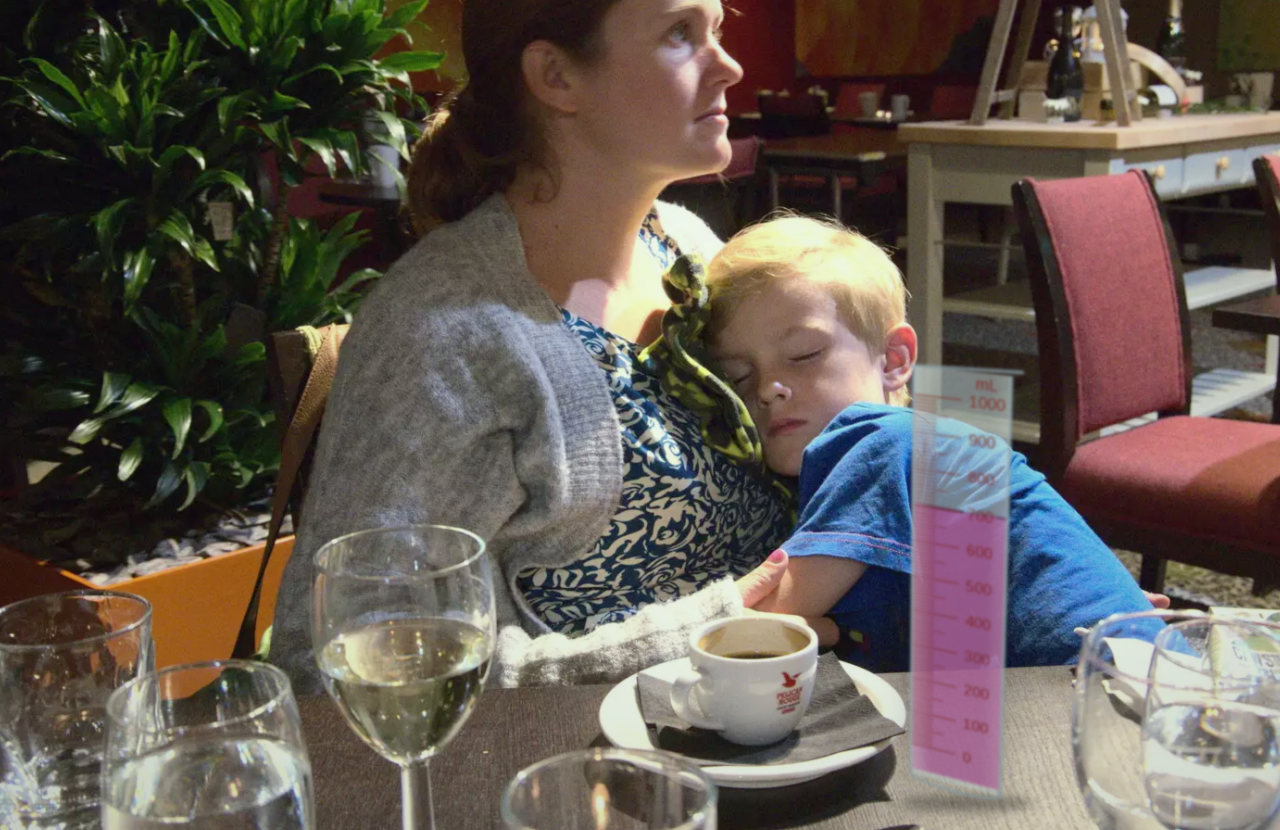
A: 700 mL
